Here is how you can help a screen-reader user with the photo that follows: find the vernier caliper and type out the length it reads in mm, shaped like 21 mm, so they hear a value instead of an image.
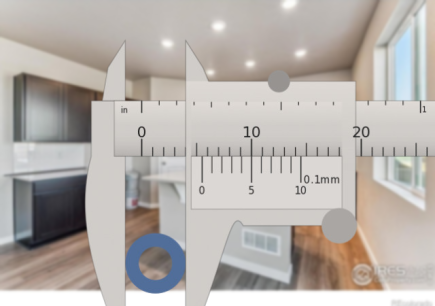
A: 5.5 mm
